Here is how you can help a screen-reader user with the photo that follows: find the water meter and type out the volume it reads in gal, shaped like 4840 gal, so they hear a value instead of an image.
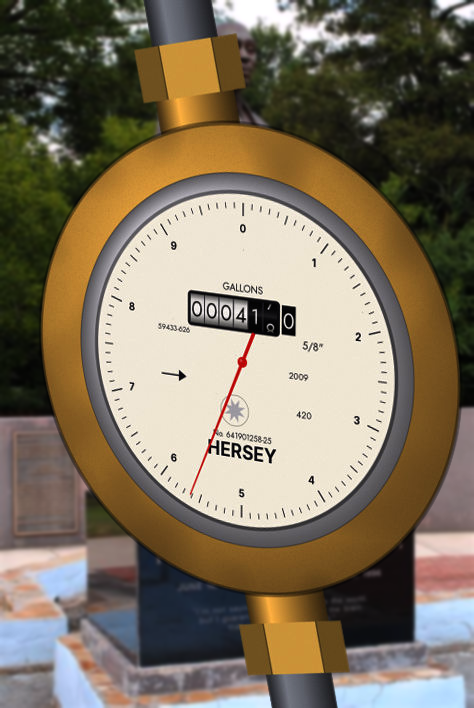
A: 4175.6 gal
